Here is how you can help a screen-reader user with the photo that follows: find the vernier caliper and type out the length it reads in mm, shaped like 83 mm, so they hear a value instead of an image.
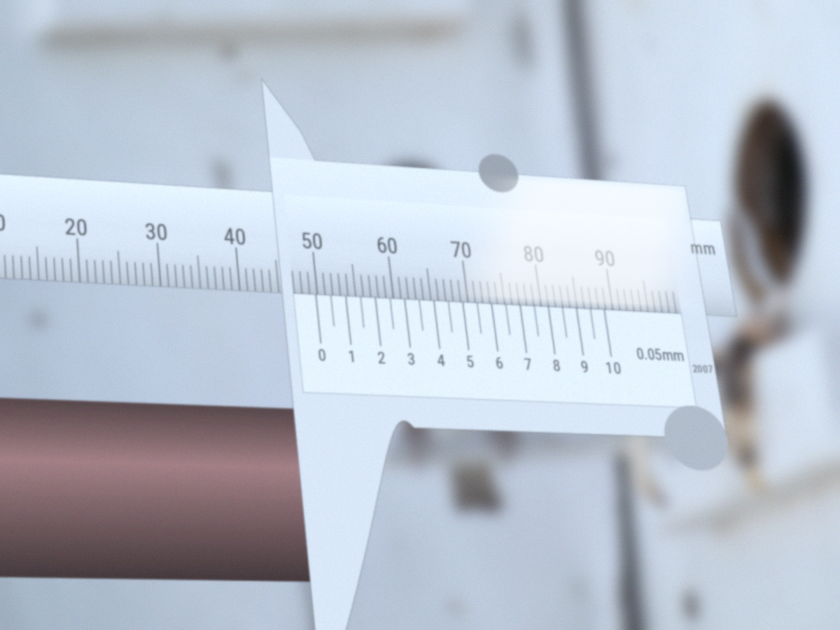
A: 49.8 mm
